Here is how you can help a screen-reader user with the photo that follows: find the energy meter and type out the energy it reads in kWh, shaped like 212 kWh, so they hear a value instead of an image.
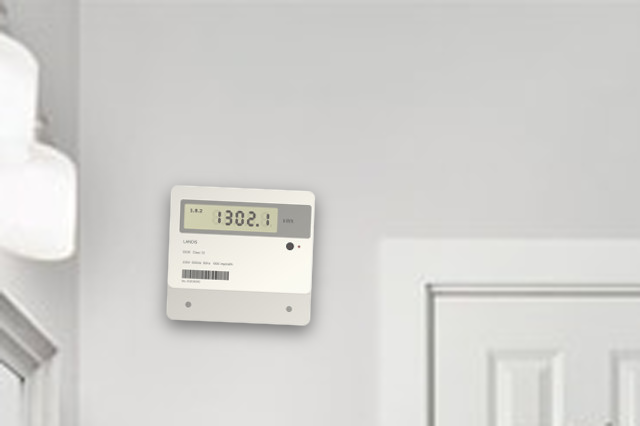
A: 1302.1 kWh
